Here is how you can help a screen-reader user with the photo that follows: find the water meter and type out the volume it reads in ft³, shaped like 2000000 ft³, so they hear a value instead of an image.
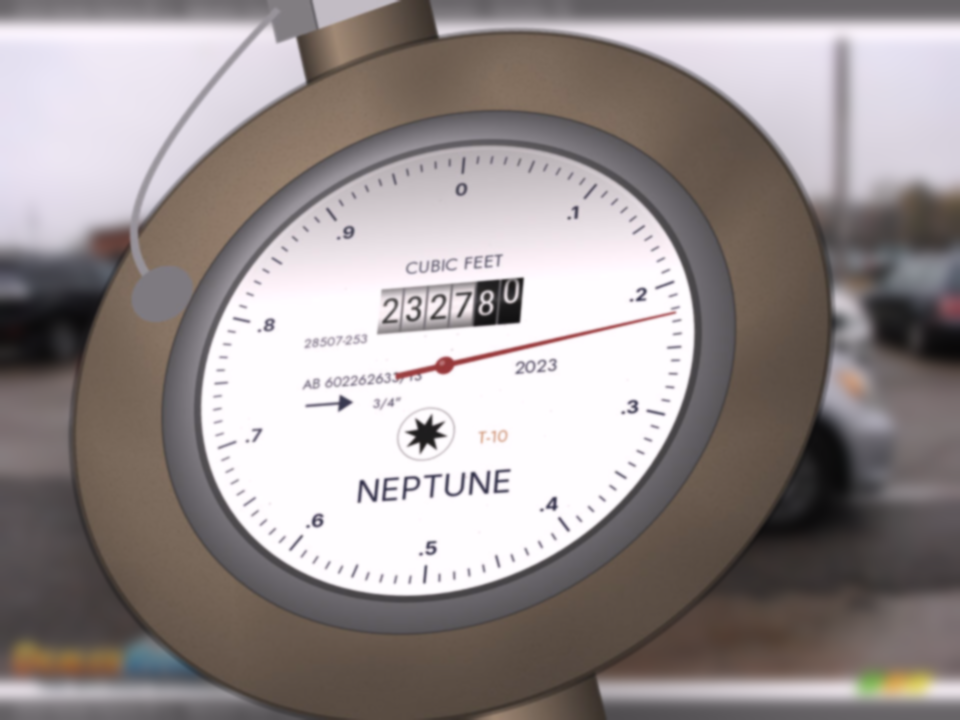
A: 232780.22 ft³
